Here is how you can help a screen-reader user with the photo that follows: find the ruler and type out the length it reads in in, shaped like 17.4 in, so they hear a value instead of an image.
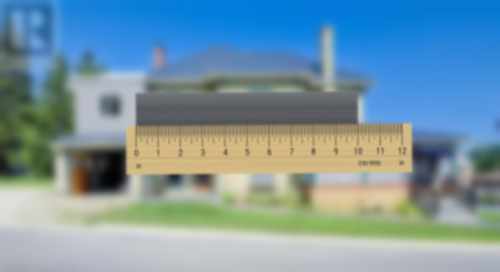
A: 10 in
